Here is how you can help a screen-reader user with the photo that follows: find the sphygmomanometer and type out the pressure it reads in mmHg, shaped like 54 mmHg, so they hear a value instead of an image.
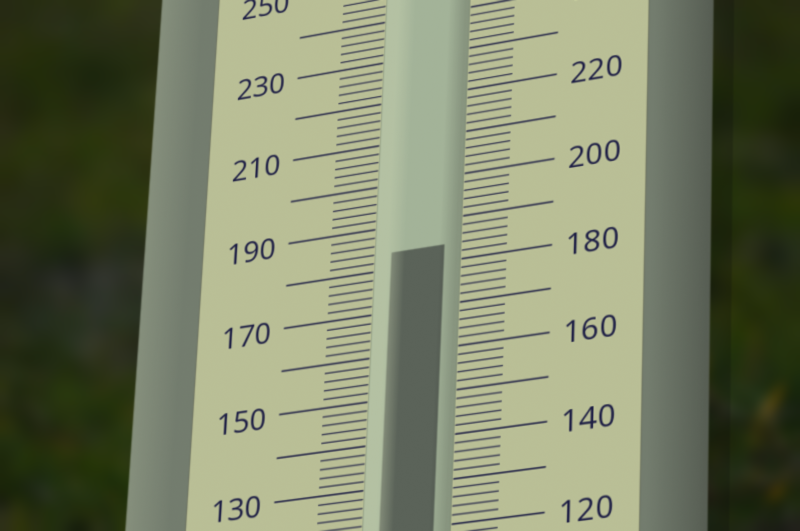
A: 184 mmHg
